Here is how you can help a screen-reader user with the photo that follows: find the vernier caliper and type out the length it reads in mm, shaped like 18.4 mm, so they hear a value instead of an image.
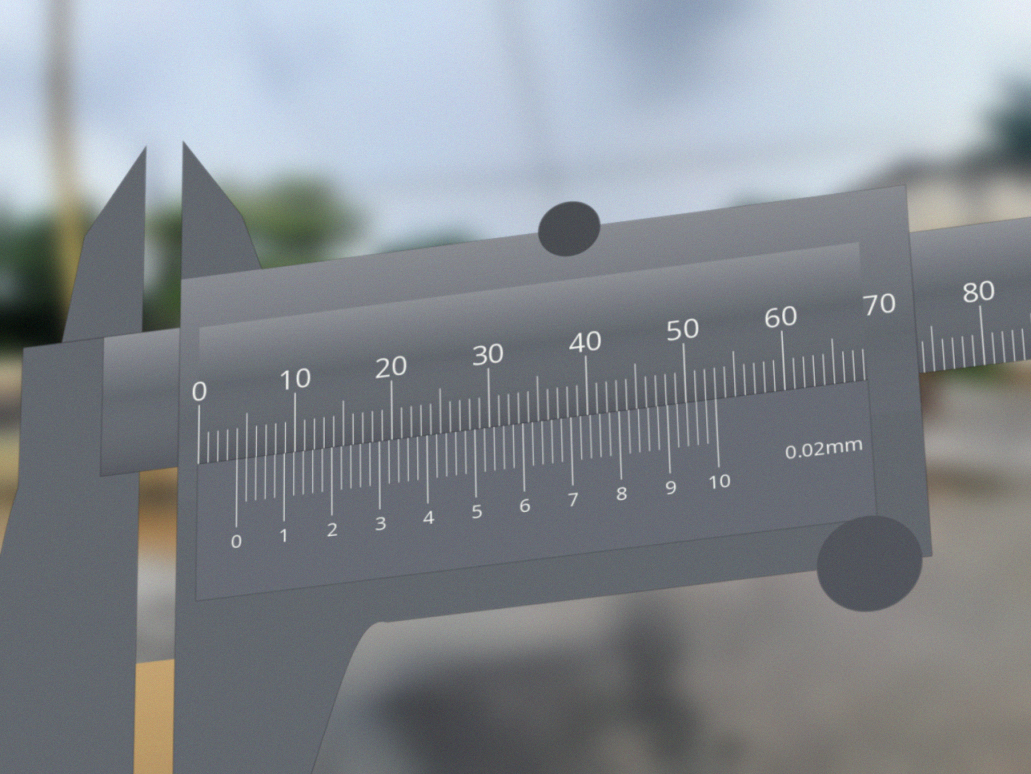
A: 4.0 mm
